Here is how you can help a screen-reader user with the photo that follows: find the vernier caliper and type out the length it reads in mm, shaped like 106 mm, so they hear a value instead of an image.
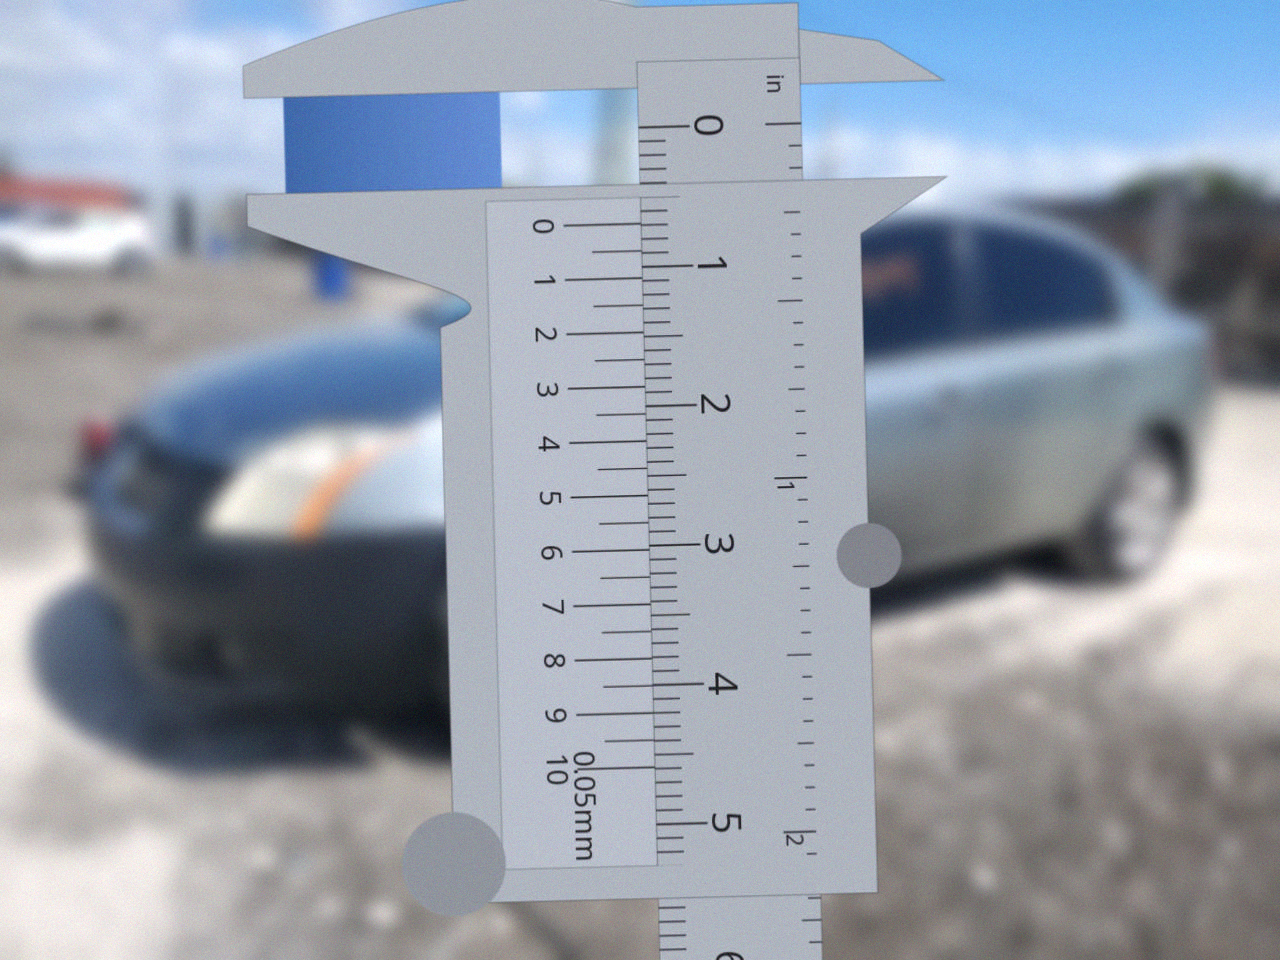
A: 6.9 mm
